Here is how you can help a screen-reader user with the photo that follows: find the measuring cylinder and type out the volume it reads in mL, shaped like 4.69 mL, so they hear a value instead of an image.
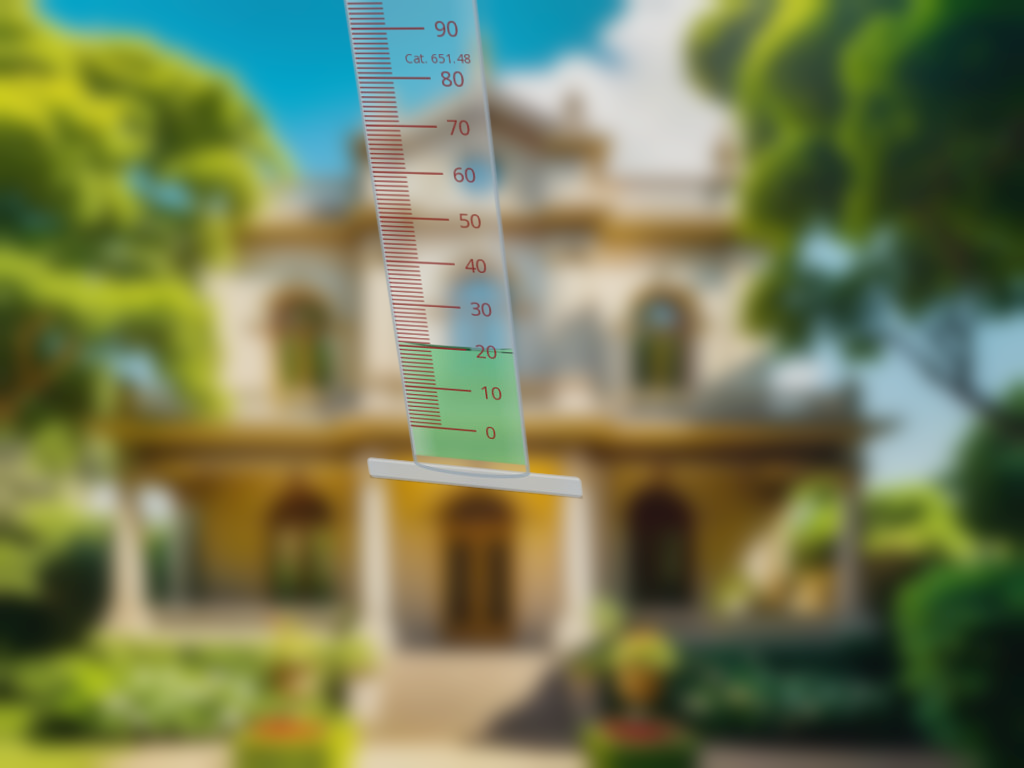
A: 20 mL
